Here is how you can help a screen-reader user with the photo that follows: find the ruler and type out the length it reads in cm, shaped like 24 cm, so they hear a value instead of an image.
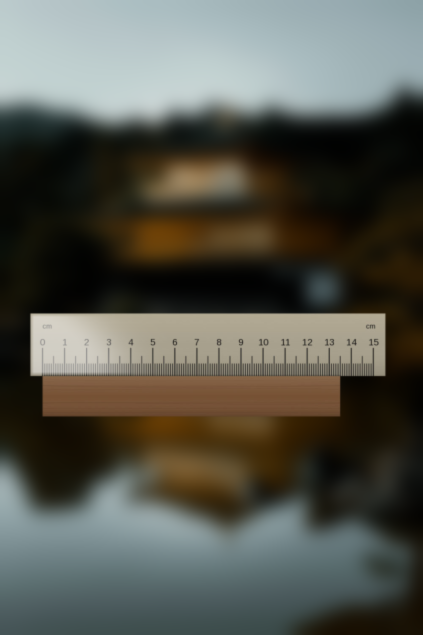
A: 13.5 cm
